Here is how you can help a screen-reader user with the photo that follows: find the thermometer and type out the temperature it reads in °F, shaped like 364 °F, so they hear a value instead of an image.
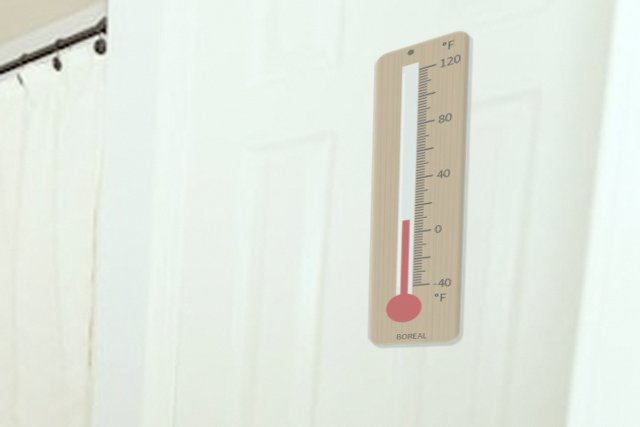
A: 10 °F
